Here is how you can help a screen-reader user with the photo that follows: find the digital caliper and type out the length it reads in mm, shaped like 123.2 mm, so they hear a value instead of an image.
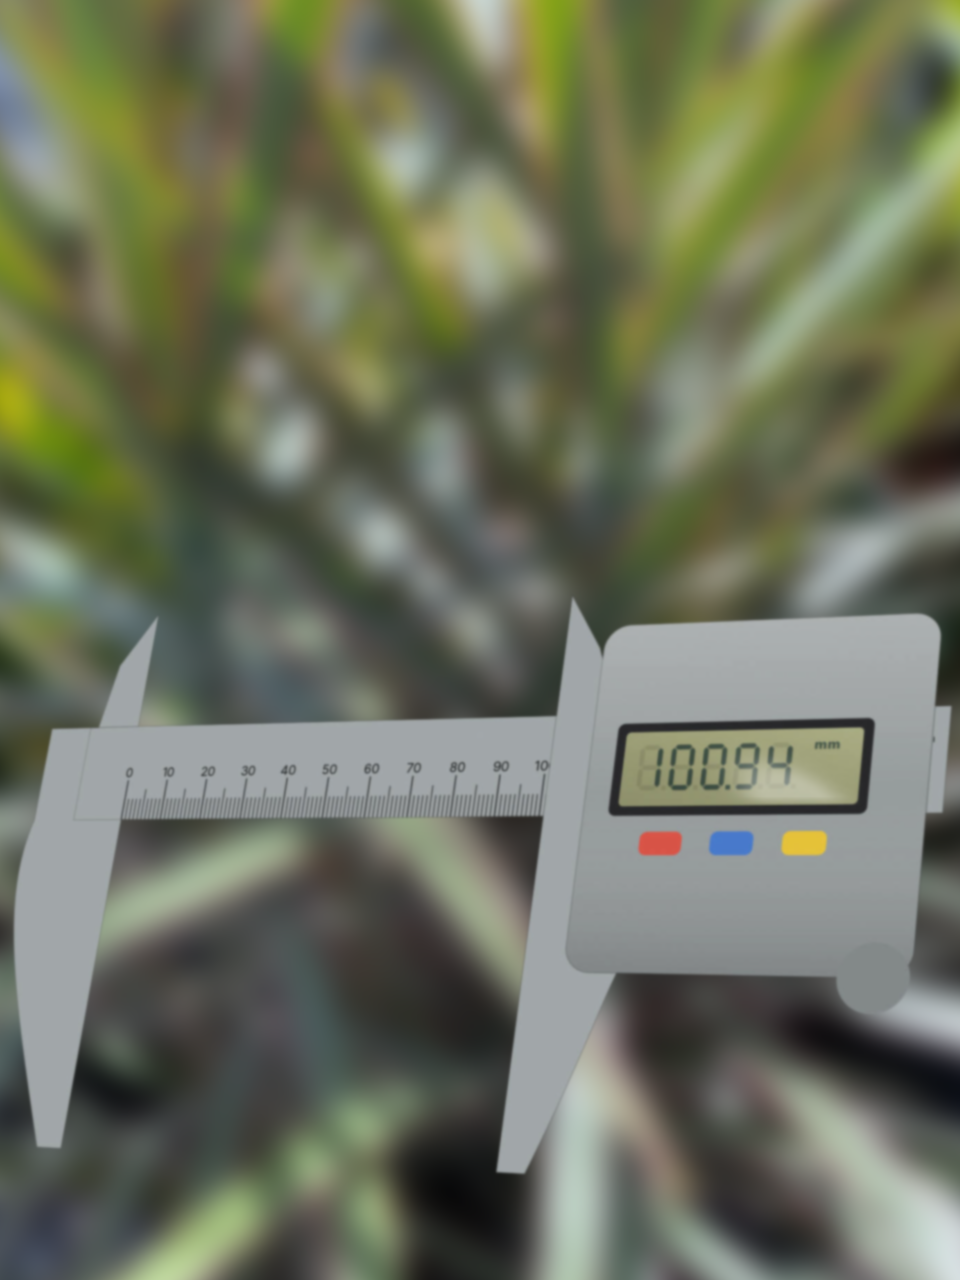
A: 100.94 mm
